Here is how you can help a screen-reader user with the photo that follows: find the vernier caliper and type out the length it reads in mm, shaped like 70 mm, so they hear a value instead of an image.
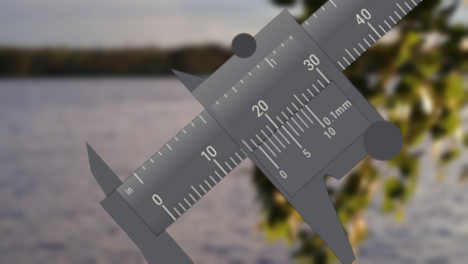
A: 16.2 mm
